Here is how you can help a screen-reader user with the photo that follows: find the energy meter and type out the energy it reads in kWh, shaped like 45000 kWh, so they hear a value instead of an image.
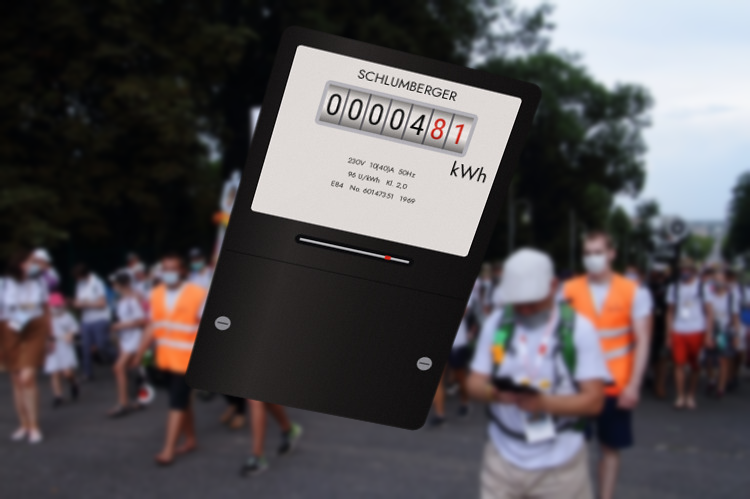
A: 4.81 kWh
